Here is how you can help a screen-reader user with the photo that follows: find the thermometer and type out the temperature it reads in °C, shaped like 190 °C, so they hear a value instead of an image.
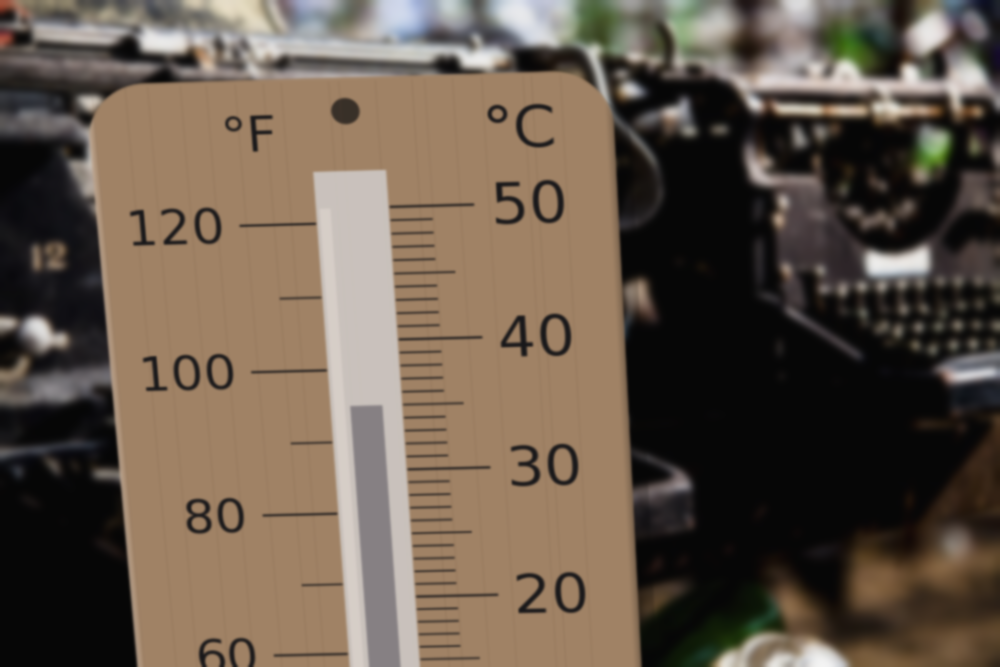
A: 35 °C
